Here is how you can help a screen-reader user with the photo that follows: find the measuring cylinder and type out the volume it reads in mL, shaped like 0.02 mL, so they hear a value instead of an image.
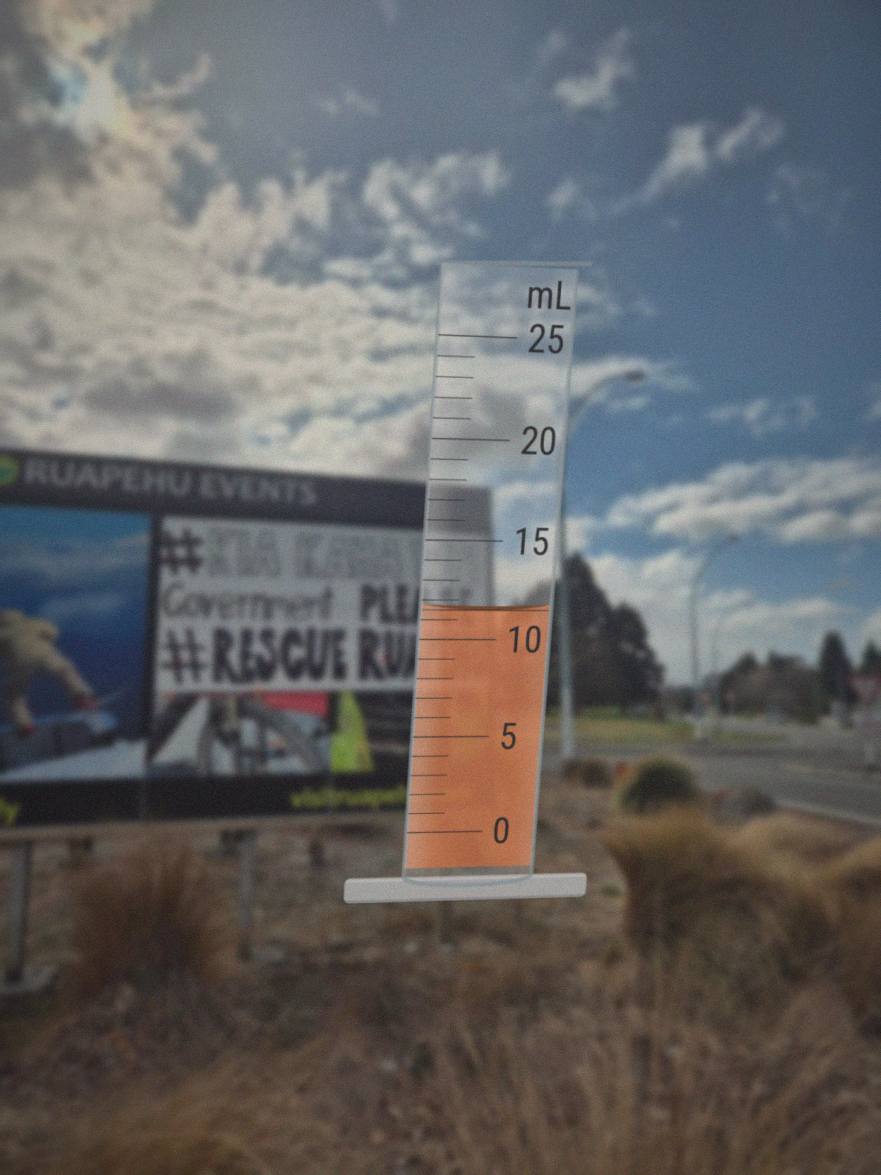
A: 11.5 mL
